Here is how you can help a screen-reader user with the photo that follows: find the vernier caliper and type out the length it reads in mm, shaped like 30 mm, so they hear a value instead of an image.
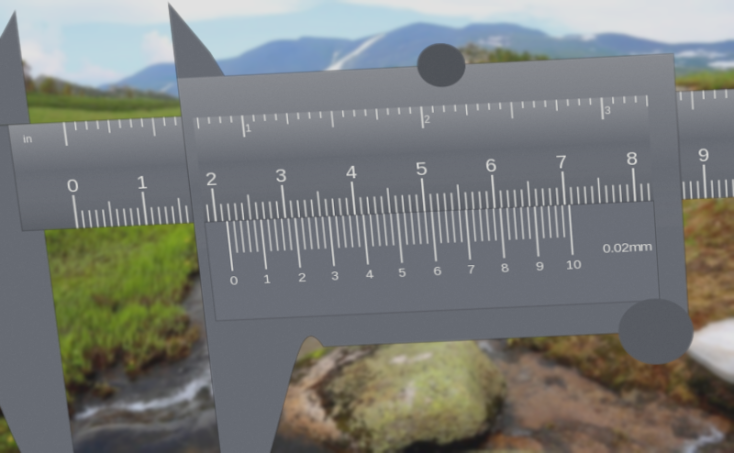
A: 21.6 mm
